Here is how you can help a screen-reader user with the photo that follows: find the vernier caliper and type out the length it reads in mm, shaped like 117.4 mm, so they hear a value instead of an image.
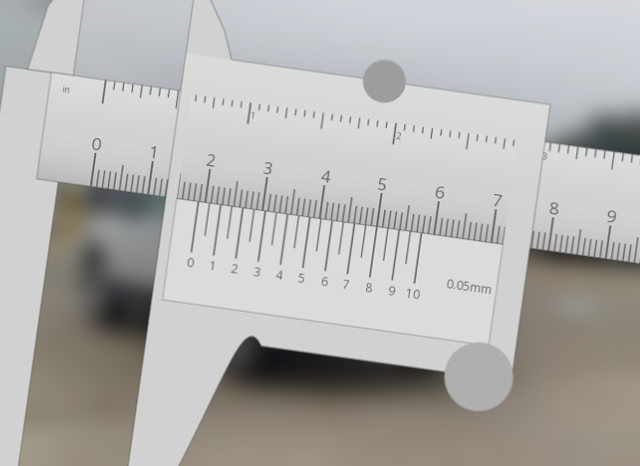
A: 18.8 mm
